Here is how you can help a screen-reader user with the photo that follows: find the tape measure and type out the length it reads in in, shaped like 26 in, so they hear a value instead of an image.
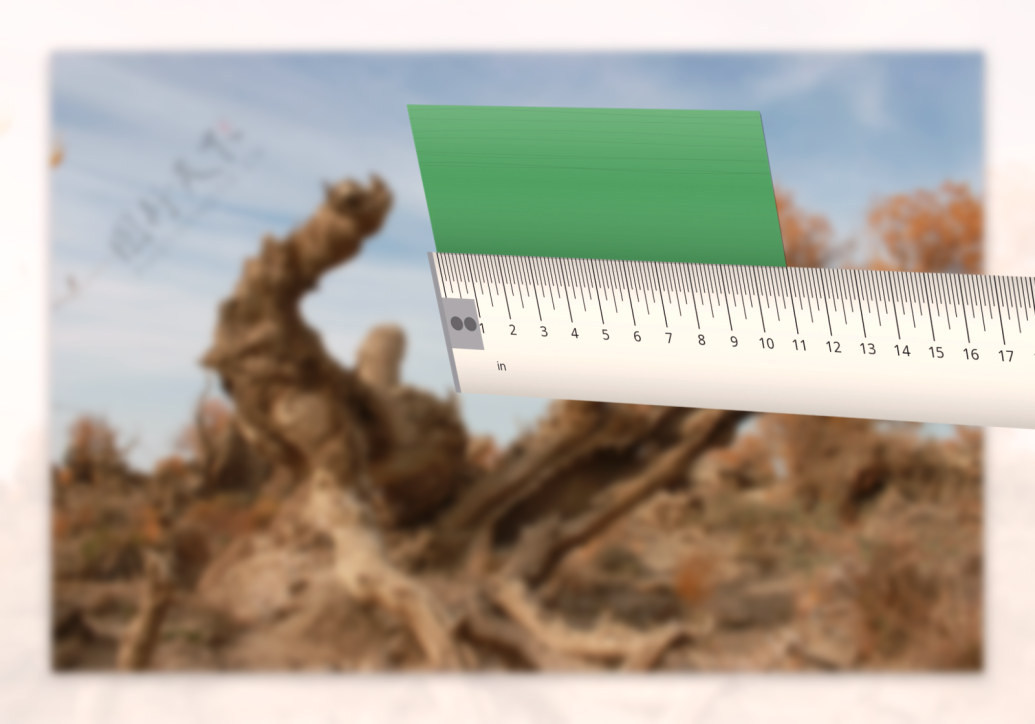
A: 11 in
